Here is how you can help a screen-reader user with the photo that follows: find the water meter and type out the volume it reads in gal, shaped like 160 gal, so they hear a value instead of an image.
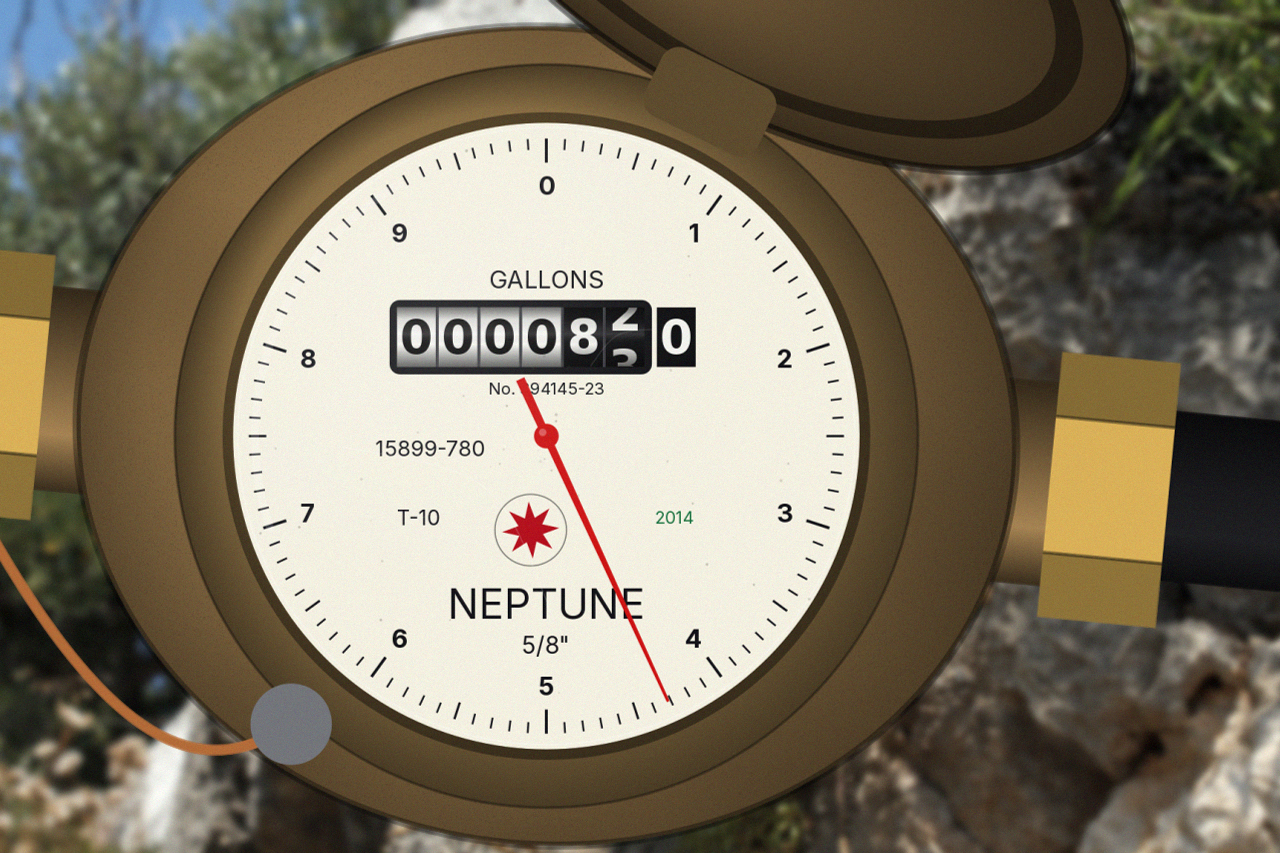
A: 824.3 gal
